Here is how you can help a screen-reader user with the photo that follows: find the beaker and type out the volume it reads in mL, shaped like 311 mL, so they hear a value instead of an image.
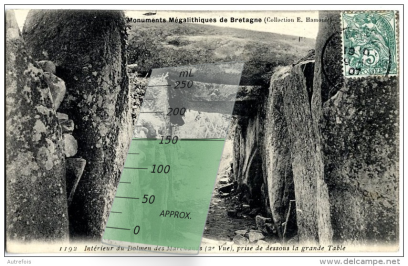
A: 150 mL
